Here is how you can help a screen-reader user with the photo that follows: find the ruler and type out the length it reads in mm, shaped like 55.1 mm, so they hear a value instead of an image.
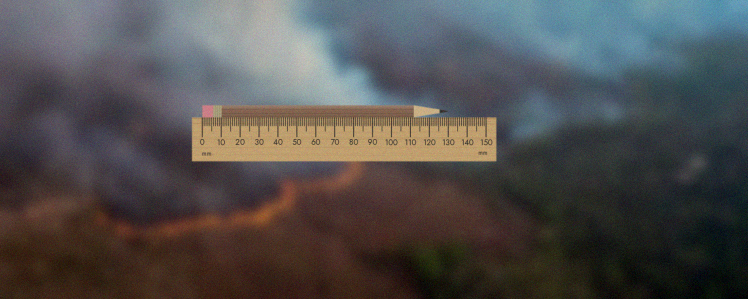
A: 130 mm
